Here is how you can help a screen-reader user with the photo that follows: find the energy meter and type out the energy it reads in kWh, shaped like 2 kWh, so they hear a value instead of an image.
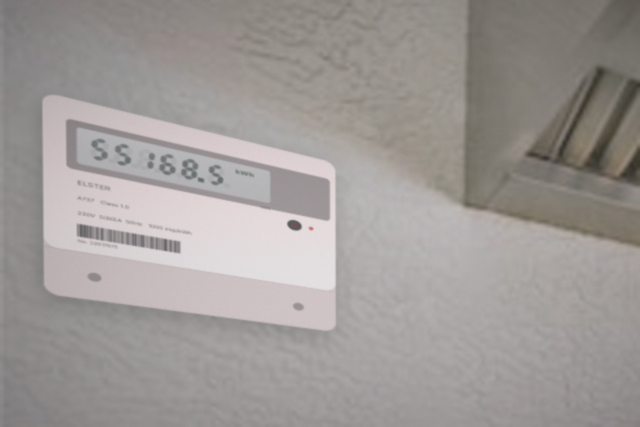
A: 55168.5 kWh
